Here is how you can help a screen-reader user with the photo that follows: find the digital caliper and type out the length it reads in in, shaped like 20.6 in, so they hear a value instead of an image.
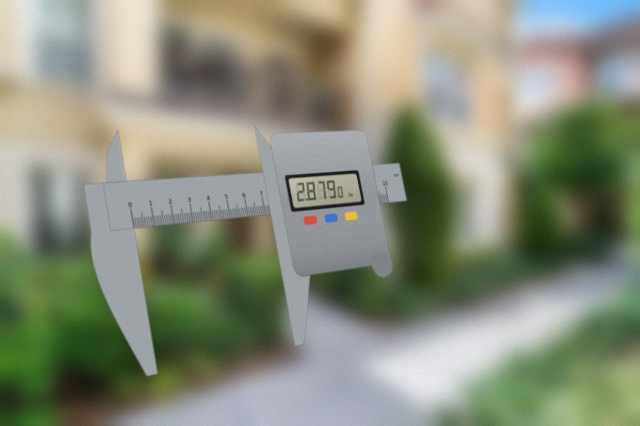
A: 2.8790 in
